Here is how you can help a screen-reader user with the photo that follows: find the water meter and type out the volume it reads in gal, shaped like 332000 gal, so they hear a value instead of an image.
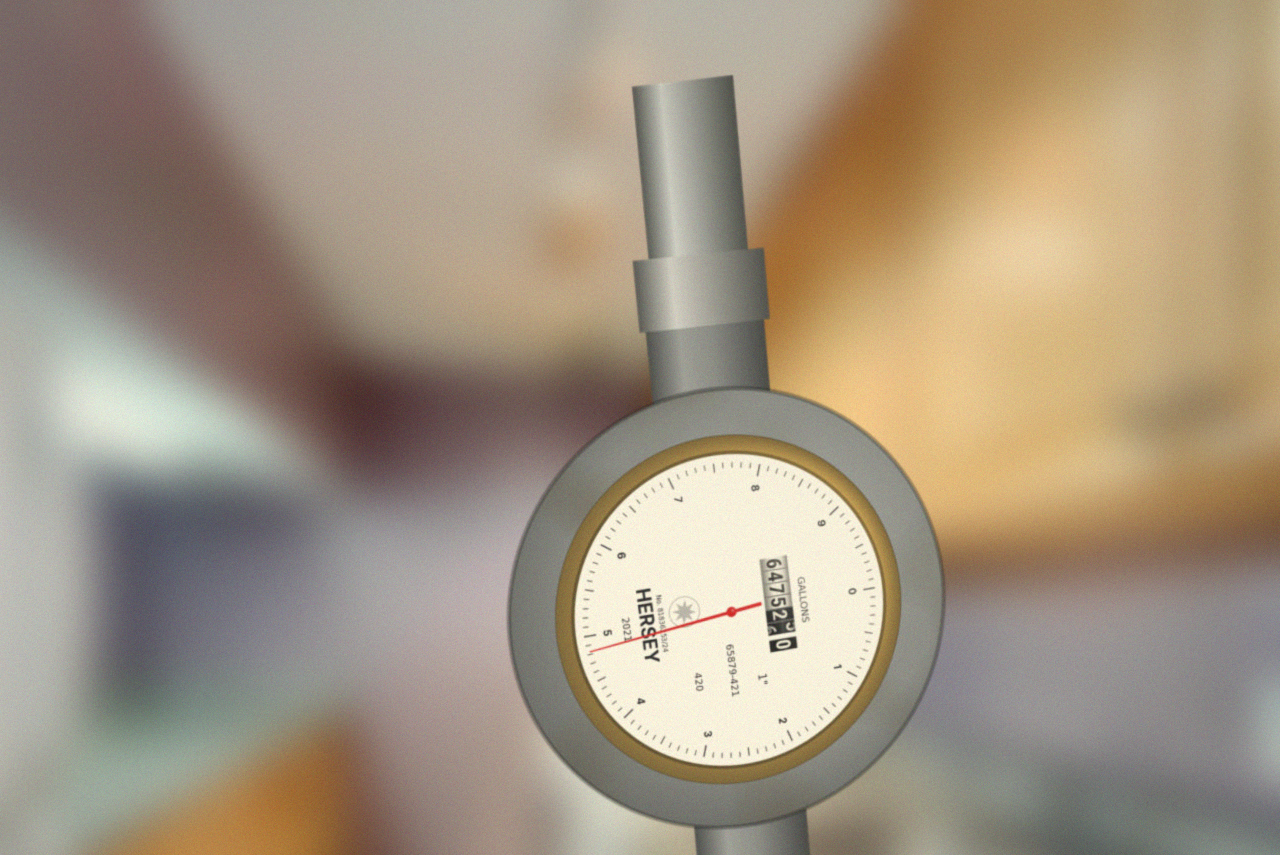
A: 6475254.8 gal
